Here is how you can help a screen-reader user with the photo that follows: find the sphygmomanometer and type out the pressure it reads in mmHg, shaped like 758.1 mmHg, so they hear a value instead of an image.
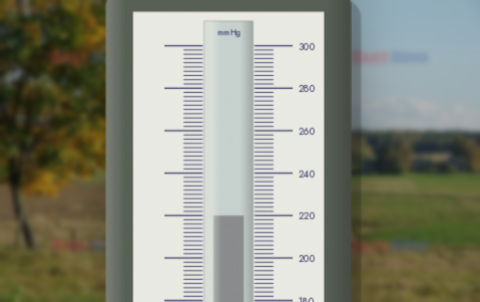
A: 220 mmHg
